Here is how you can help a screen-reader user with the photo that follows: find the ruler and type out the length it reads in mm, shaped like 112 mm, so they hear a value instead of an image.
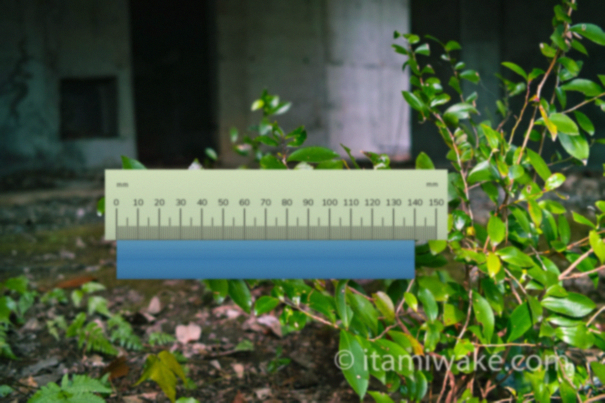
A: 140 mm
